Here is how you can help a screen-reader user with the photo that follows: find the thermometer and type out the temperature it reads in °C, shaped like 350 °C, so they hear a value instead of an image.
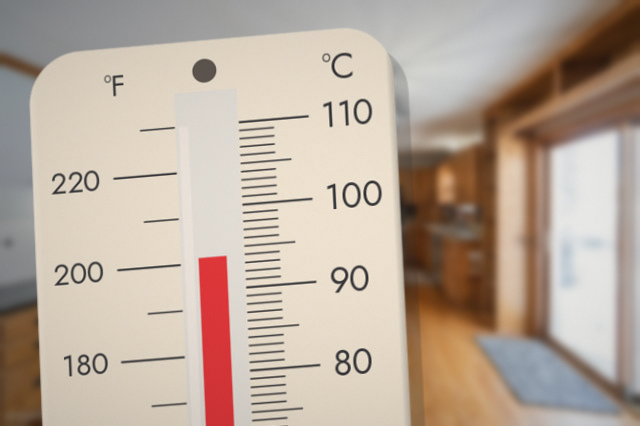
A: 94 °C
